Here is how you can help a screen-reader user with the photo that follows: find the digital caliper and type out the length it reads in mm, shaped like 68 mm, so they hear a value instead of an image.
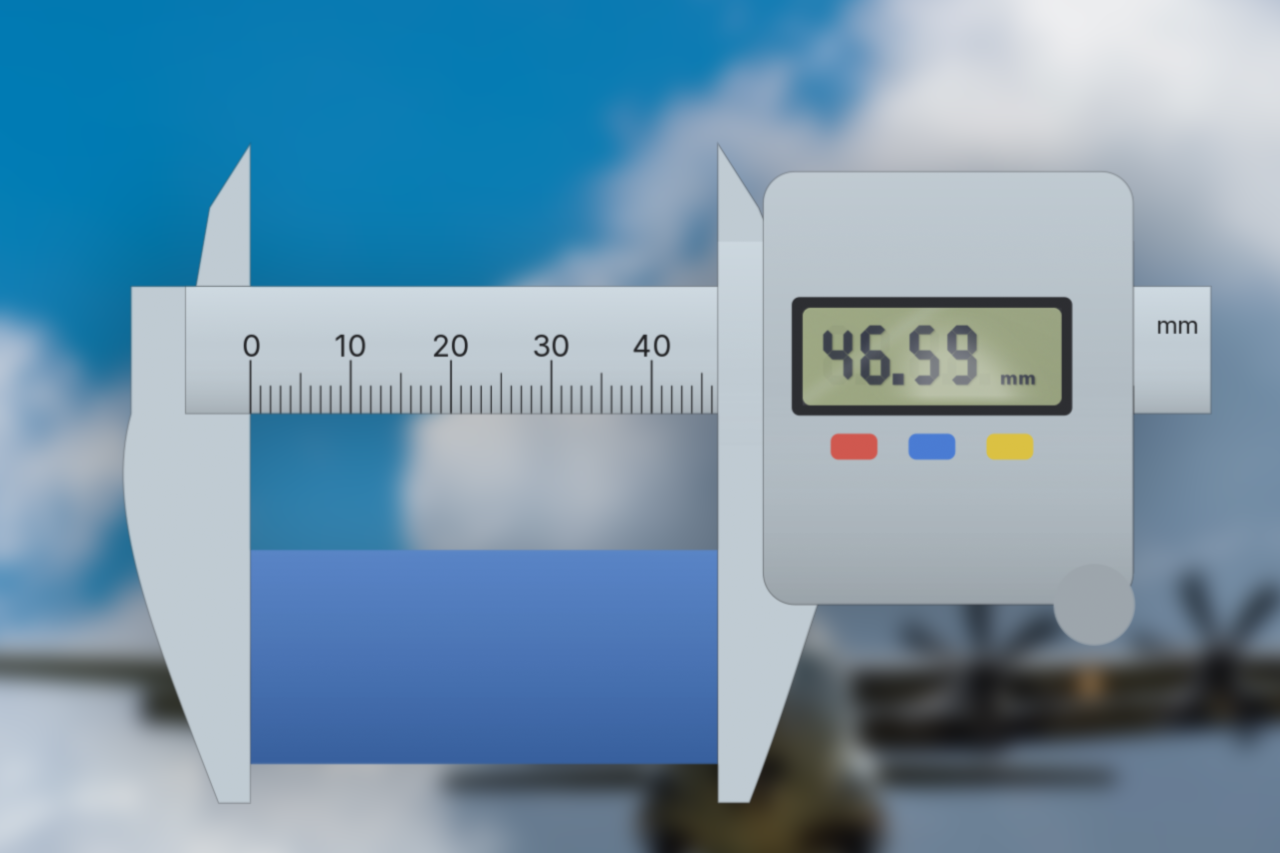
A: 46.59 mm
